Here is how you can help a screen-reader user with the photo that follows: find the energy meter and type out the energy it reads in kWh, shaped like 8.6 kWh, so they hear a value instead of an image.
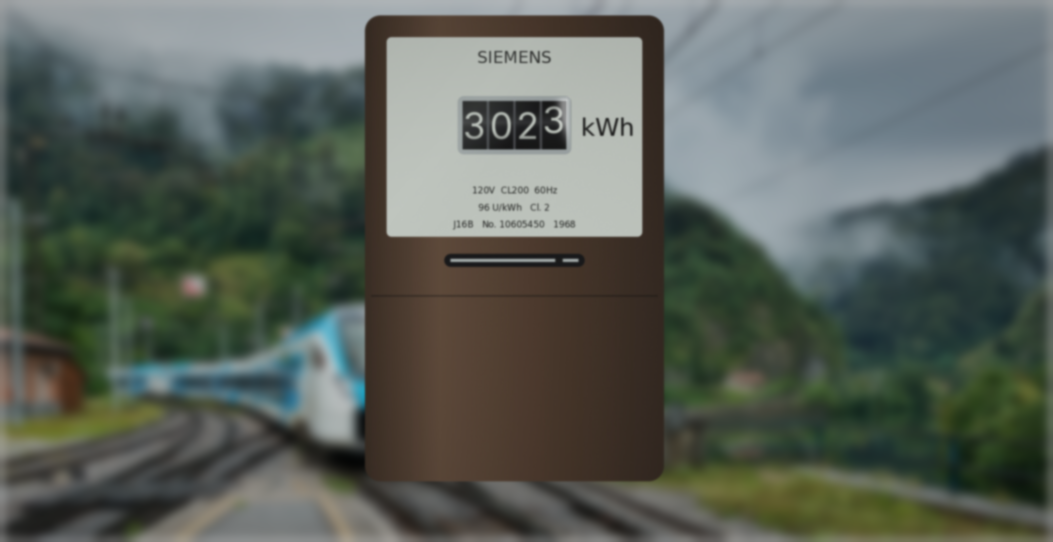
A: 3023 kWh
